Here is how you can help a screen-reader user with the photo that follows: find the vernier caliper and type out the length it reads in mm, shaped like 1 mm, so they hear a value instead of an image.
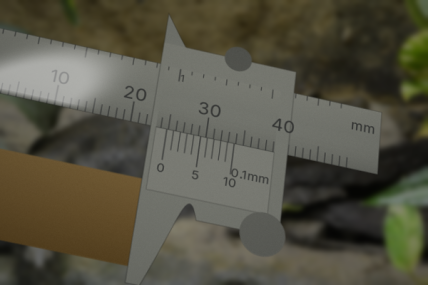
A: 24.8 mm
